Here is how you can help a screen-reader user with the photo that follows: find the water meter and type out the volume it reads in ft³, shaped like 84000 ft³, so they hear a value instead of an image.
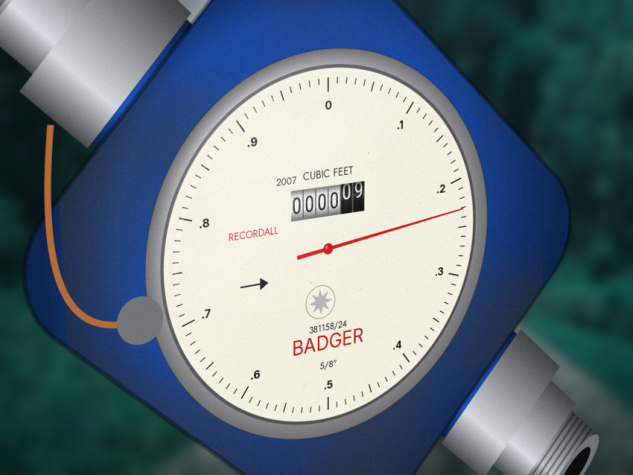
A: 9.23 ft³
